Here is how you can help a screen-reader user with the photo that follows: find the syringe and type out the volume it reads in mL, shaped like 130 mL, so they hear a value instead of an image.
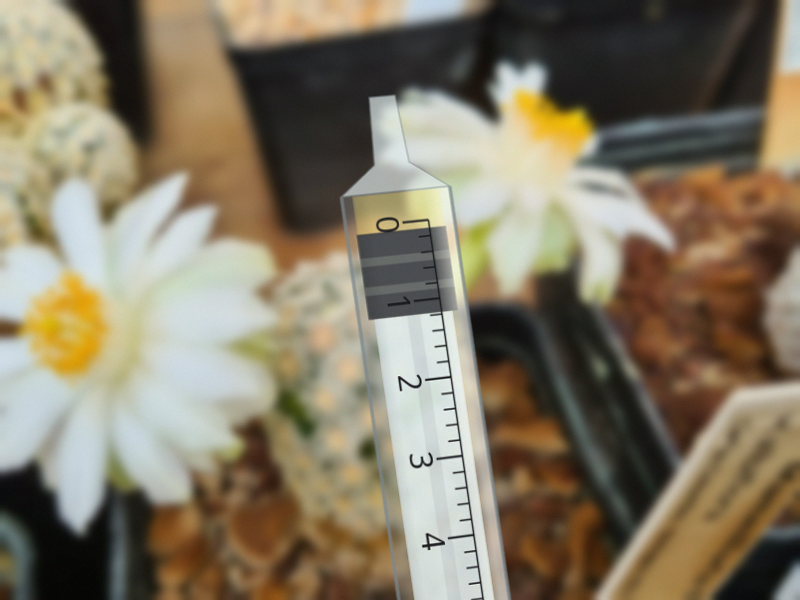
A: 0.1 mL
